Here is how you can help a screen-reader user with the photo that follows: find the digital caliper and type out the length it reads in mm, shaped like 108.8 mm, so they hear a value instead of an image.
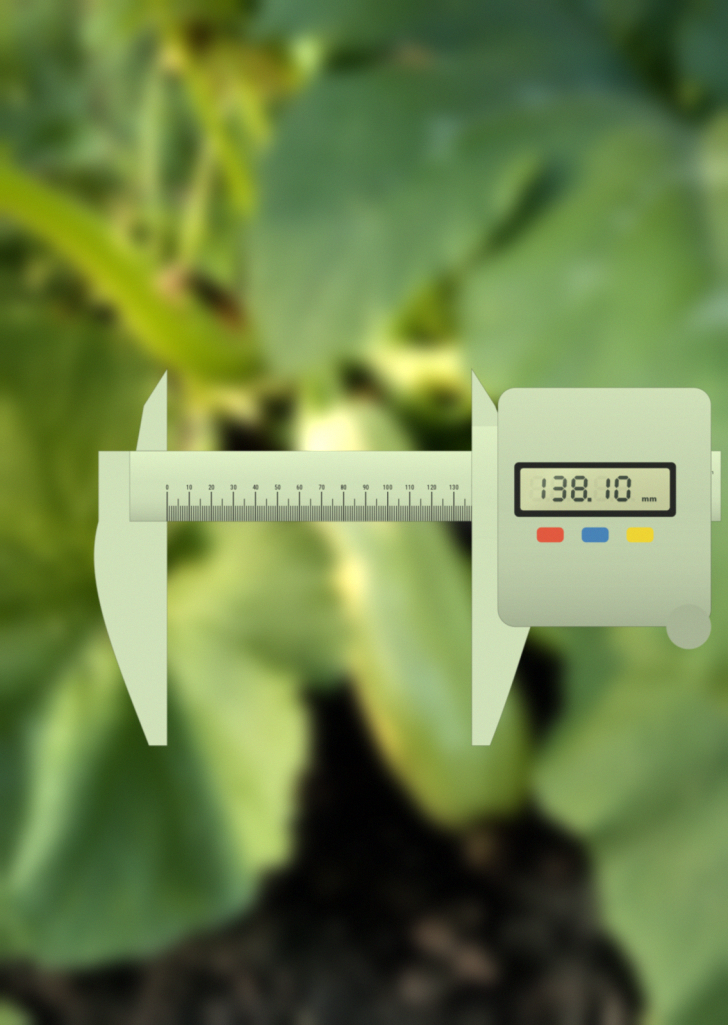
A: 138.10 mm
